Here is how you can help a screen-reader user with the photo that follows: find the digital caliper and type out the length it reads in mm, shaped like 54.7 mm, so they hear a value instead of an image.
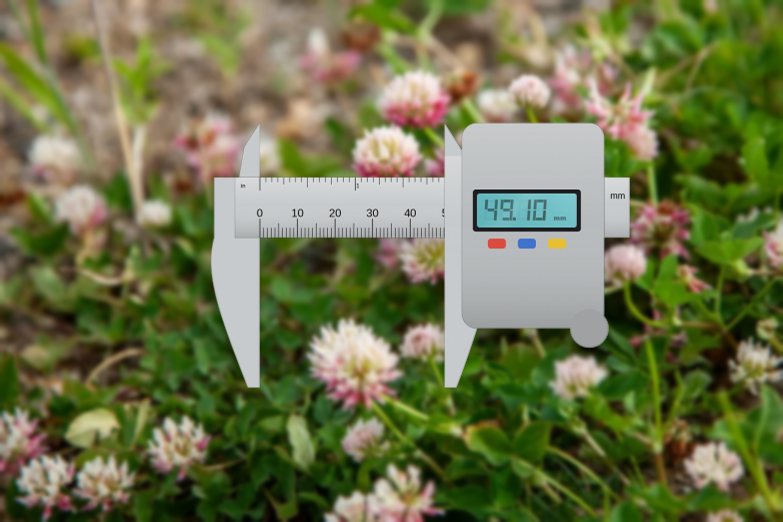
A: 49.10 mm
